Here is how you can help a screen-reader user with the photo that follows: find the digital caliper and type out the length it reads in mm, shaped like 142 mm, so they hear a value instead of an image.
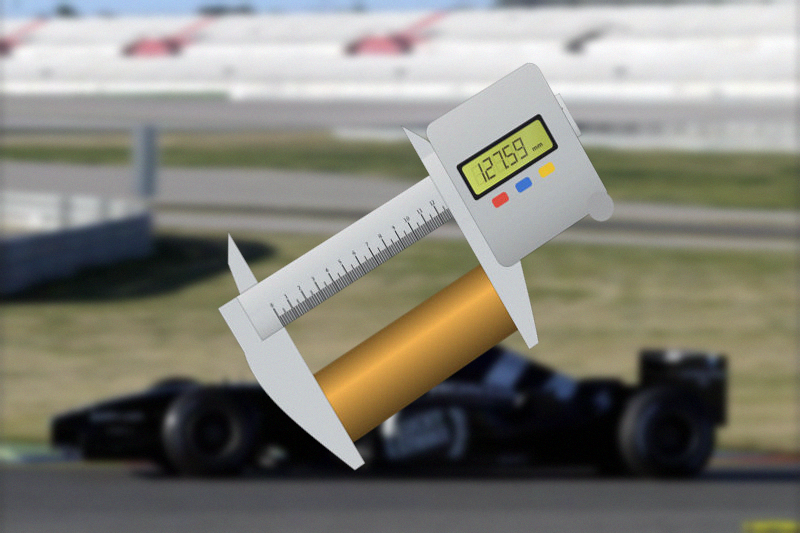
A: 127.59 mm
